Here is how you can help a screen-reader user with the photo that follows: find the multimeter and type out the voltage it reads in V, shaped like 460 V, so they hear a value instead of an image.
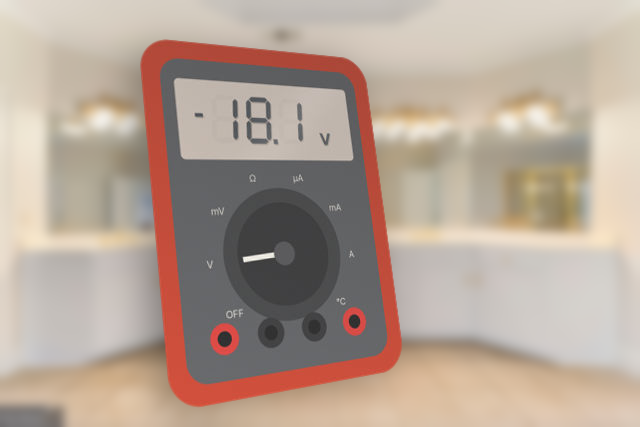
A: -18.1 V
